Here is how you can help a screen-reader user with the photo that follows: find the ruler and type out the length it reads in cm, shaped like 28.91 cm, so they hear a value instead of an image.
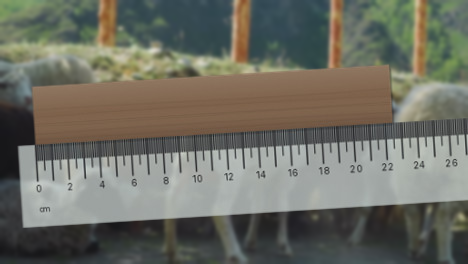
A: 22.5 cm
